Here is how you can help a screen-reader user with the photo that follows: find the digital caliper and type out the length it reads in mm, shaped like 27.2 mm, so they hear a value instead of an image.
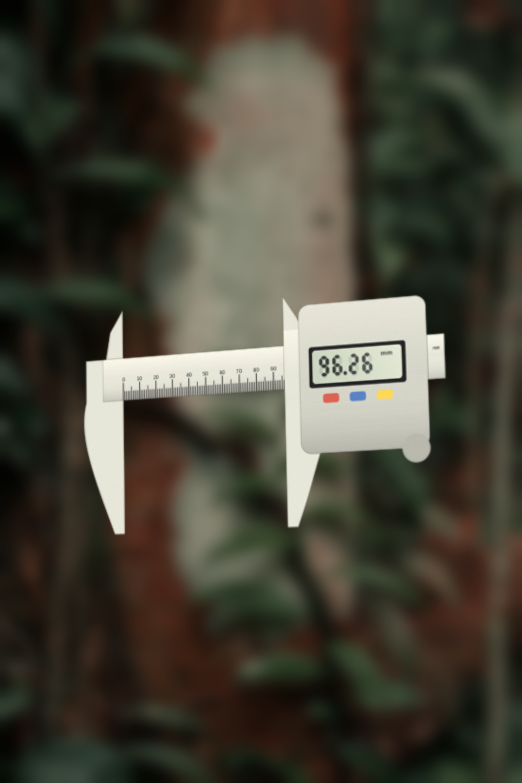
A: 96.26 mm
